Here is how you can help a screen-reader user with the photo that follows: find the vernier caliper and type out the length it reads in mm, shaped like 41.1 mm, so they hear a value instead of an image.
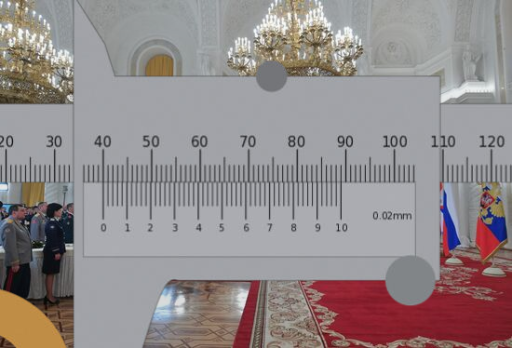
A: 40.0 mm
